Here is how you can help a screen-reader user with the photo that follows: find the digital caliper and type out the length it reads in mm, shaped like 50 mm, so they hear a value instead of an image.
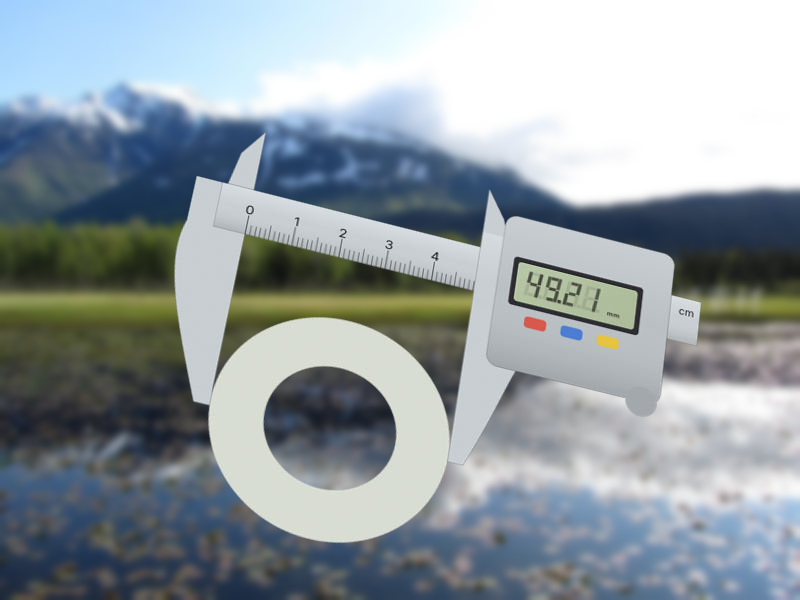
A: 49.21 mm
